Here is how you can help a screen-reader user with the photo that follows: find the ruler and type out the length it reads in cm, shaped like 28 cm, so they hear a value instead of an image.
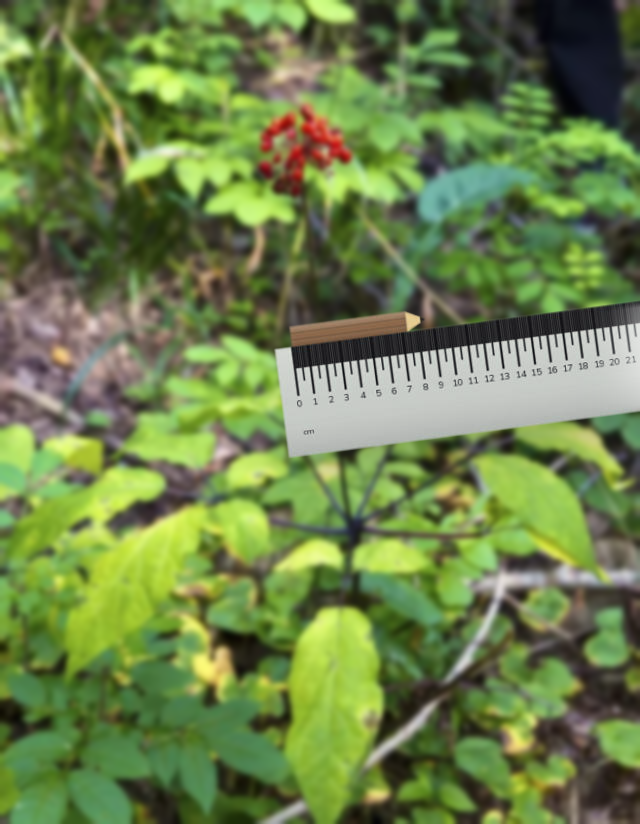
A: 8.5 cm
